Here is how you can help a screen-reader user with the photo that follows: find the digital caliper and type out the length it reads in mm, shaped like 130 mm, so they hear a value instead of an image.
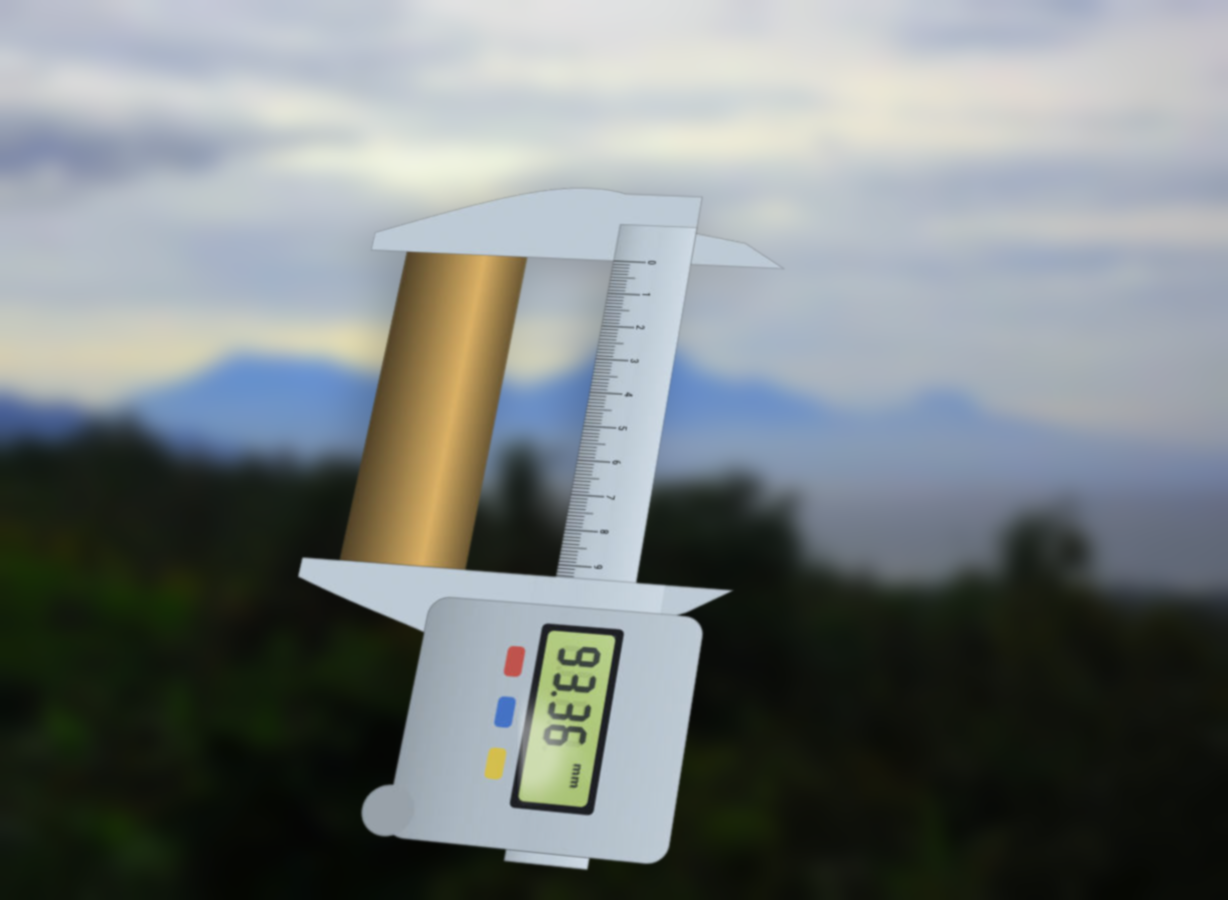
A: 93.36 mm
